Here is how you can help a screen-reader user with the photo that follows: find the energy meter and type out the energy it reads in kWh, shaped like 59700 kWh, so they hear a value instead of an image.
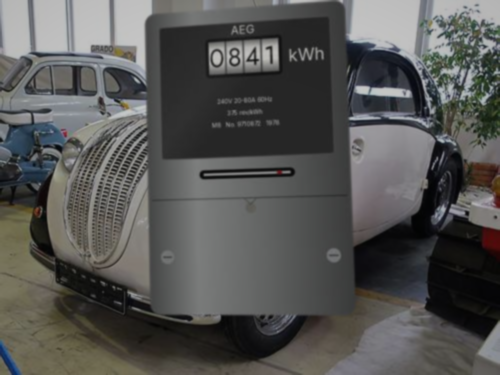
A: 841 kWh
